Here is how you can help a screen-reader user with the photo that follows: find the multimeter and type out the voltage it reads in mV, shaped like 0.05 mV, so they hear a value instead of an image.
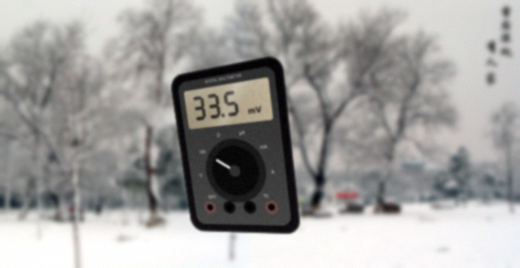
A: 33.5 mV
